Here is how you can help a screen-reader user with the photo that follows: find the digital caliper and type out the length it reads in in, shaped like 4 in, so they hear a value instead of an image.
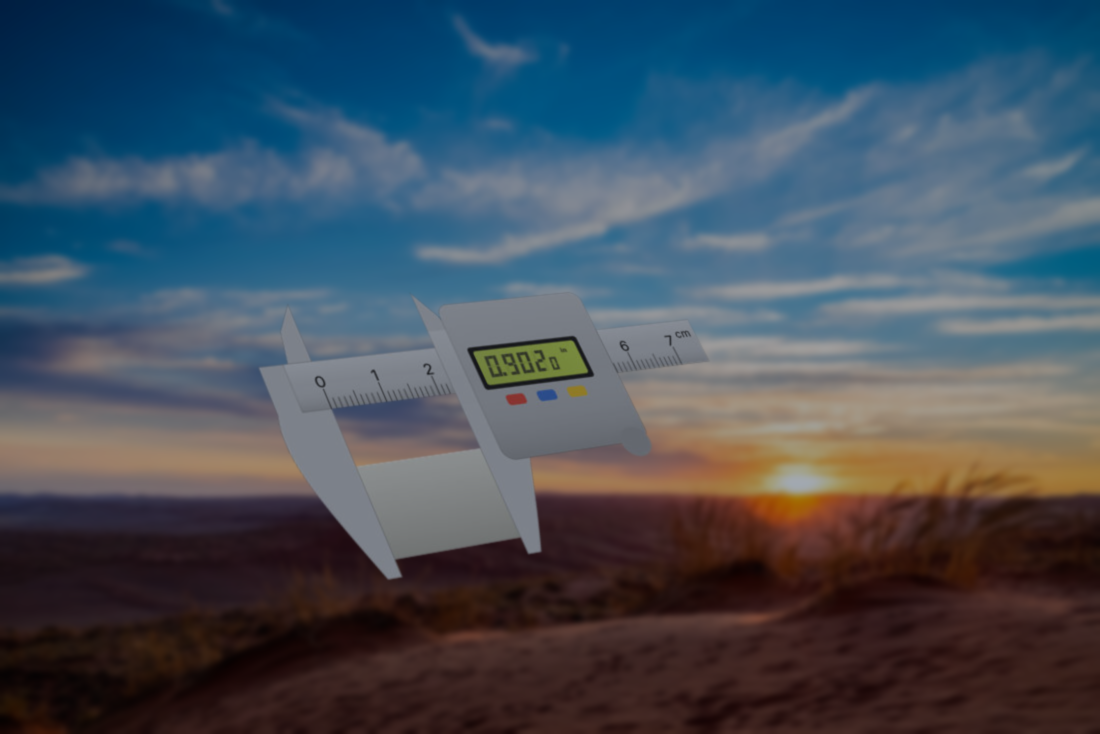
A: 0.9020 in
